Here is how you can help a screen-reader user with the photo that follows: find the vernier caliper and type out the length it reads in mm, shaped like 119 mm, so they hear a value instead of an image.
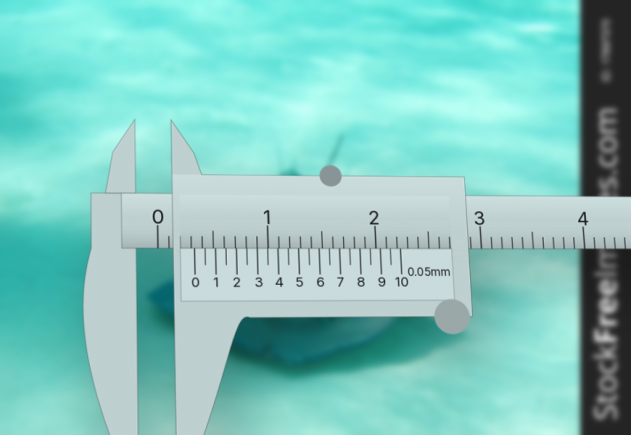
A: 3.3 mm
